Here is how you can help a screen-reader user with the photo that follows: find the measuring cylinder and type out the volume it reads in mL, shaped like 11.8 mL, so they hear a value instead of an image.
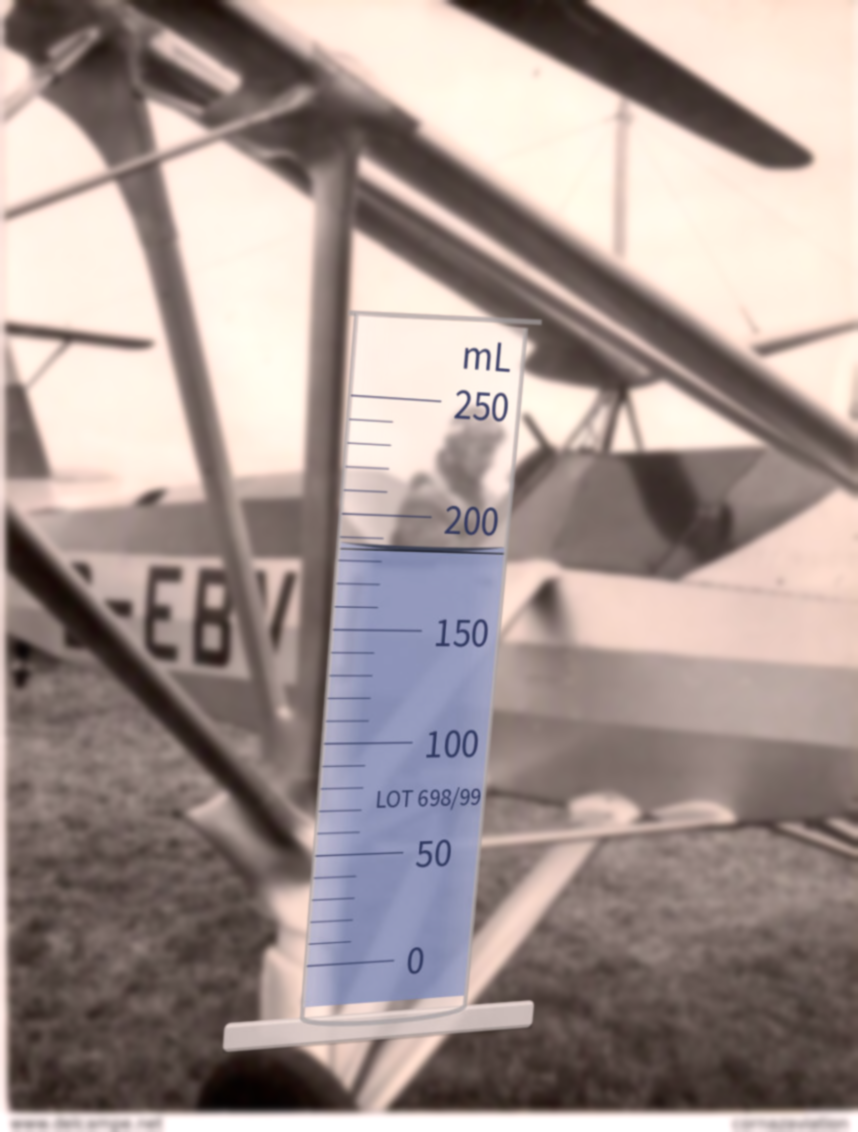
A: 185 mL
